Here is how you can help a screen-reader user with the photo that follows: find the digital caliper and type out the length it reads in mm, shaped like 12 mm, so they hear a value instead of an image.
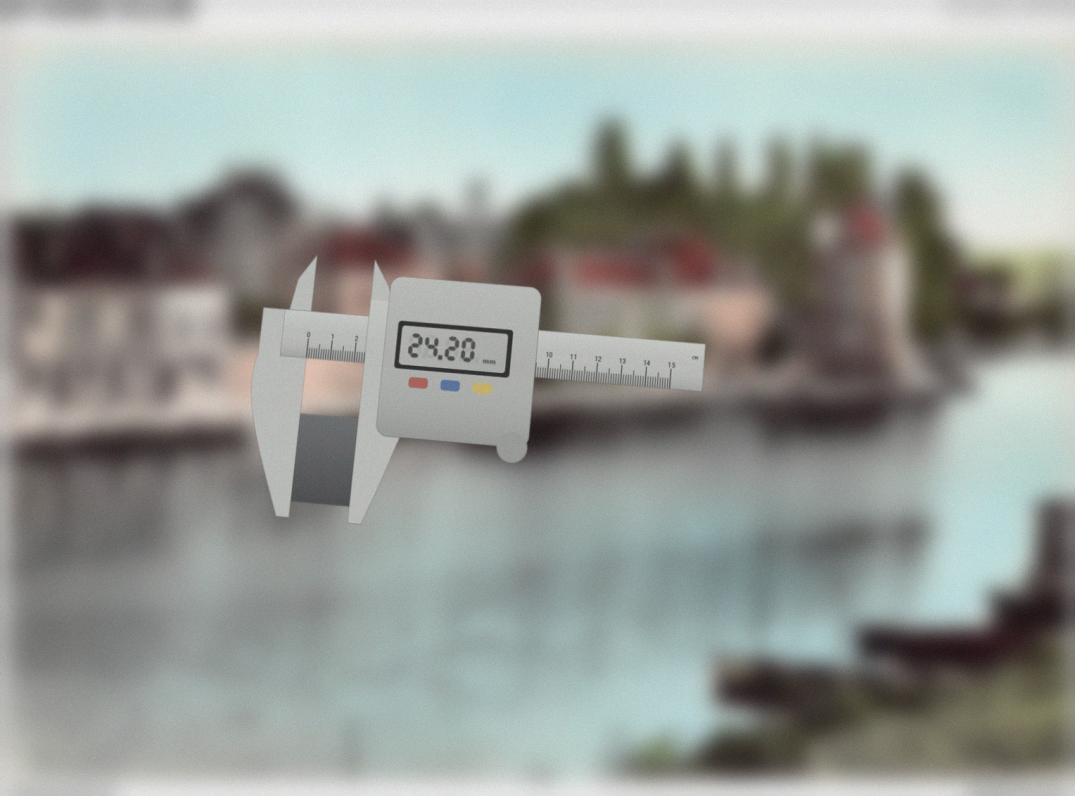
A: 24.20 mm
